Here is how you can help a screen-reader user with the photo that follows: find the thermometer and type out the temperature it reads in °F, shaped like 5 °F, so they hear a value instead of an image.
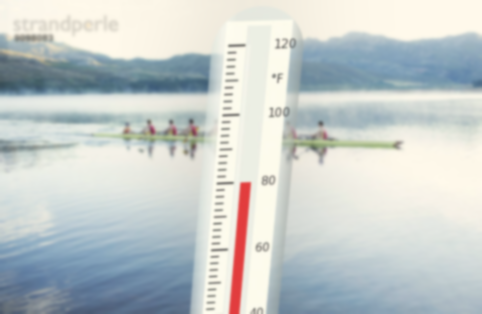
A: 80 °F
